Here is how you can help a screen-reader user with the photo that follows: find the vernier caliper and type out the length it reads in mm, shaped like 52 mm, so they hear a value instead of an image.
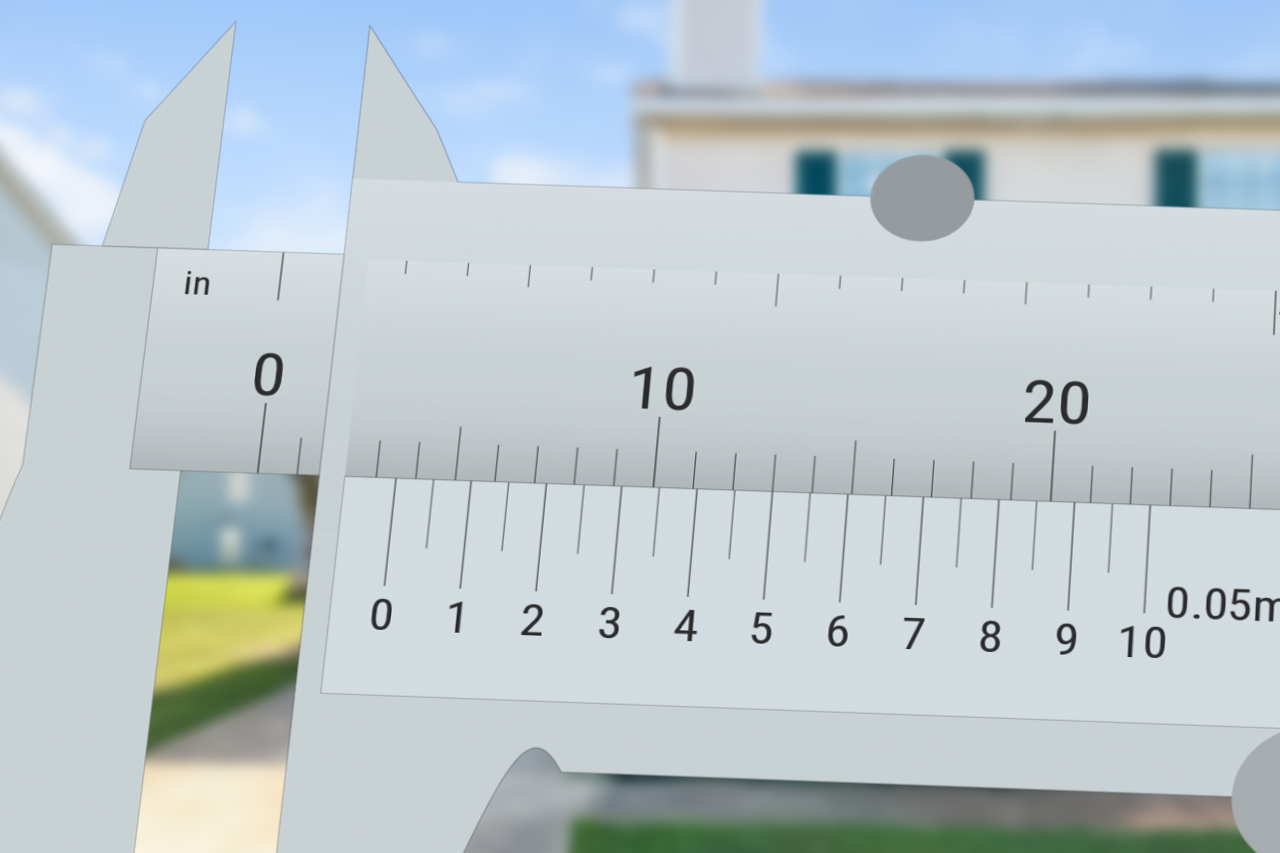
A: 3.50 mm
